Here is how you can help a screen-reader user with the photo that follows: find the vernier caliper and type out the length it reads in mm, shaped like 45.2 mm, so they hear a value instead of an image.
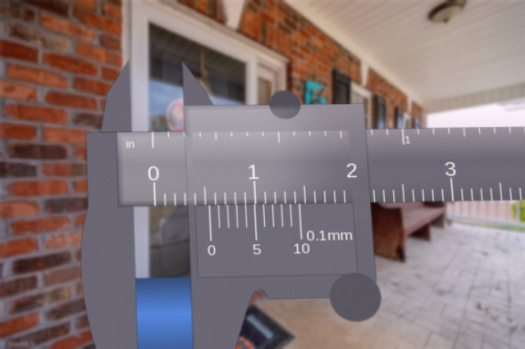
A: 5.4 mm
